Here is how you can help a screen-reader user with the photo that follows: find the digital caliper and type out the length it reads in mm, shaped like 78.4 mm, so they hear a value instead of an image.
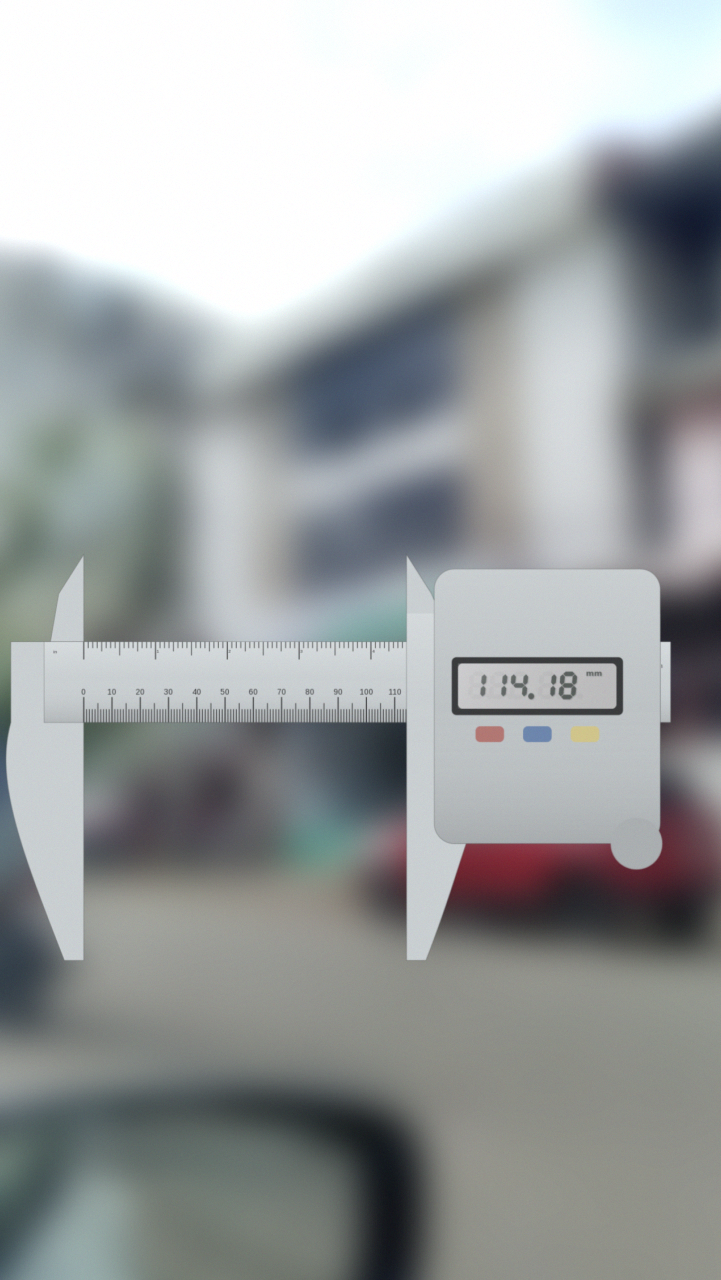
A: 114.18 mm
